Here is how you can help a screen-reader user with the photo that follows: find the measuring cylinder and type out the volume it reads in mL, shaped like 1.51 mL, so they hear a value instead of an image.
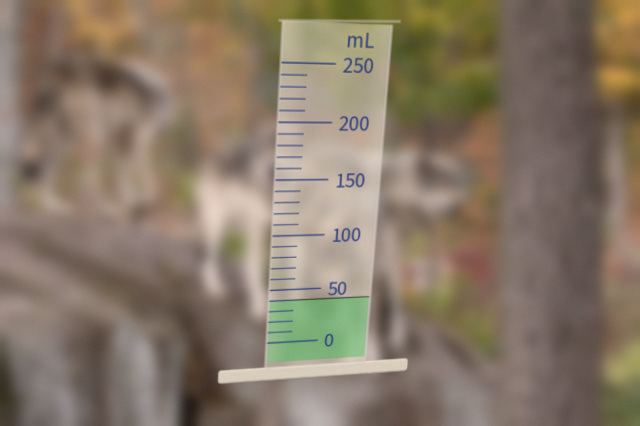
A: 40 mL
